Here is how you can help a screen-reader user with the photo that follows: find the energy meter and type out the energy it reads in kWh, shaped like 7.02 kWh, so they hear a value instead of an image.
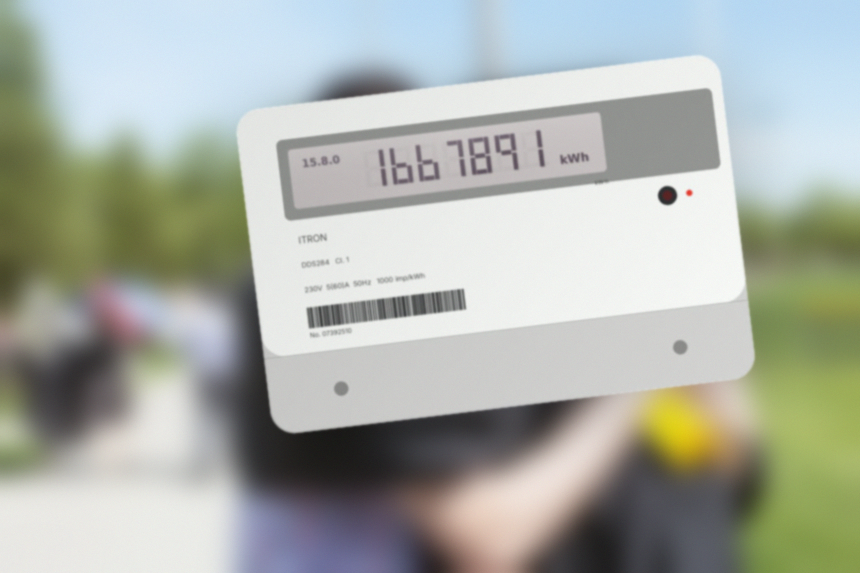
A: 1667891 kWh
